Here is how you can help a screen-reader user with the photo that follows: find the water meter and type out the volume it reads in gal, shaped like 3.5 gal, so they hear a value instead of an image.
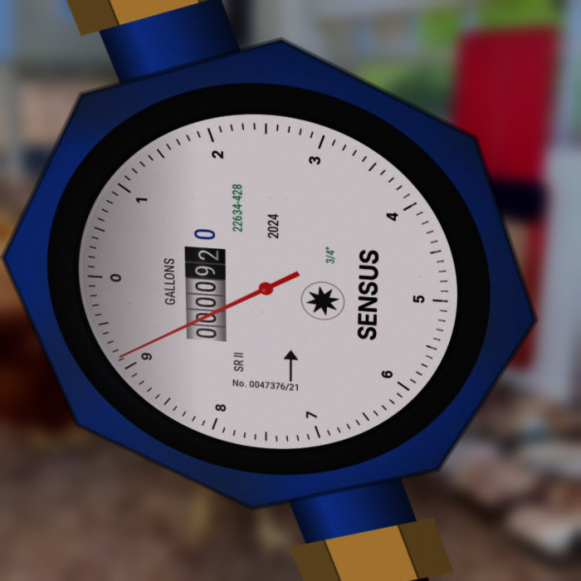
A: 919.1 gal
